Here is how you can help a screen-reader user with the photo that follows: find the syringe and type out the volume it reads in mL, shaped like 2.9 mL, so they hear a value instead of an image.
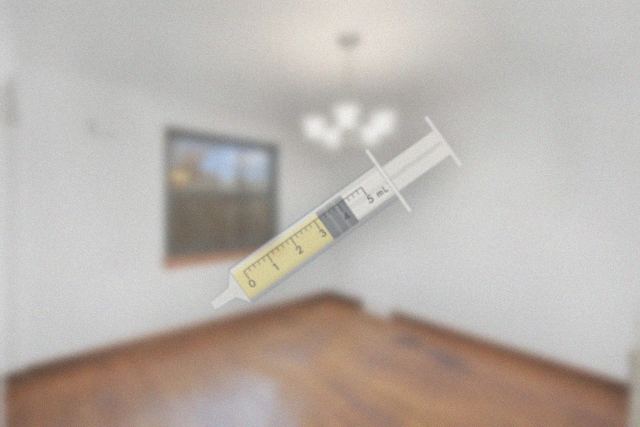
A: 3.2 mL
